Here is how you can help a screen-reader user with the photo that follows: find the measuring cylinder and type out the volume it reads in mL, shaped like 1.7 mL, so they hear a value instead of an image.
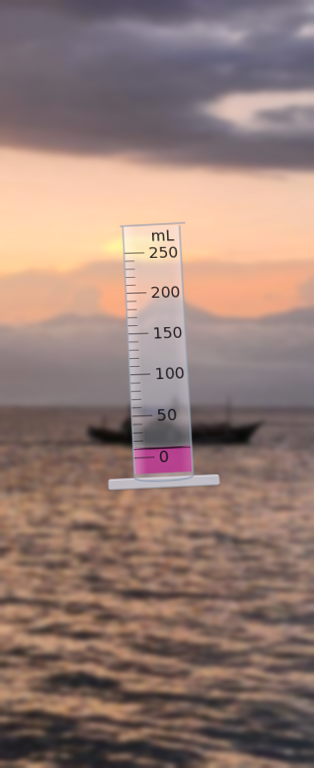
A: 10 mL
